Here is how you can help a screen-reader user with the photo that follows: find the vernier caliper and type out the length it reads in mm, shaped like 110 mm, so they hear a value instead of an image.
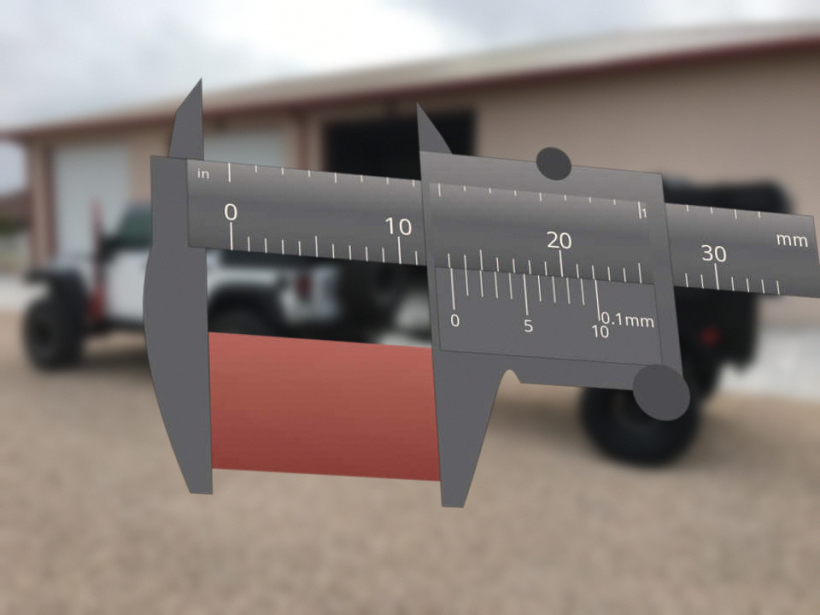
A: 13.1 mm
